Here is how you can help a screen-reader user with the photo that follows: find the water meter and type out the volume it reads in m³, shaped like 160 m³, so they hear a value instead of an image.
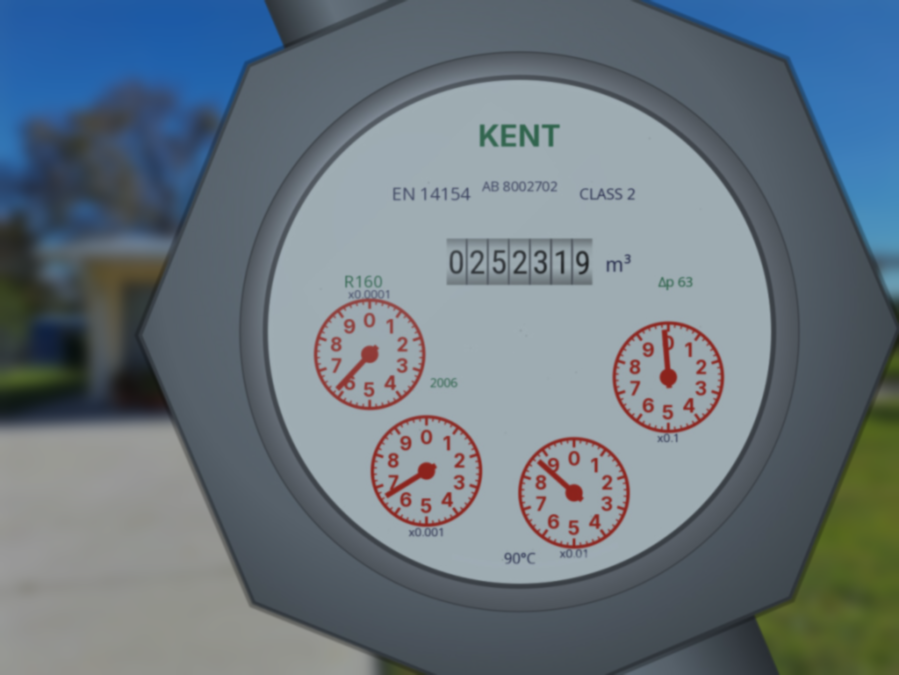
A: 252318.9866 m³
